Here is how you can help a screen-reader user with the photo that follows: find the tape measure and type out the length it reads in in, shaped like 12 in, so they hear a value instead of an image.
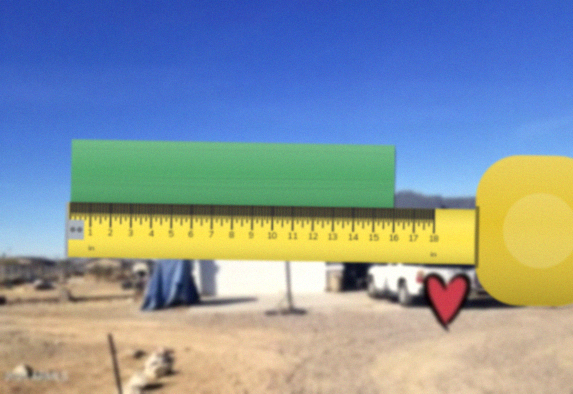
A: 16 in
